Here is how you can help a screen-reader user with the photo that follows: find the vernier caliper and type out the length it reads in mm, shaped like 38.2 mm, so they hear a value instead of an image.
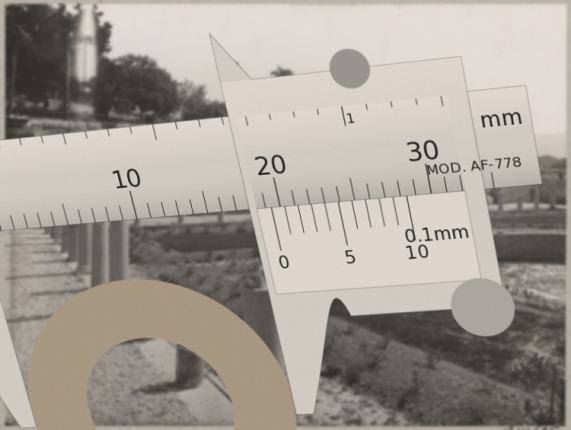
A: 19.4 mm
